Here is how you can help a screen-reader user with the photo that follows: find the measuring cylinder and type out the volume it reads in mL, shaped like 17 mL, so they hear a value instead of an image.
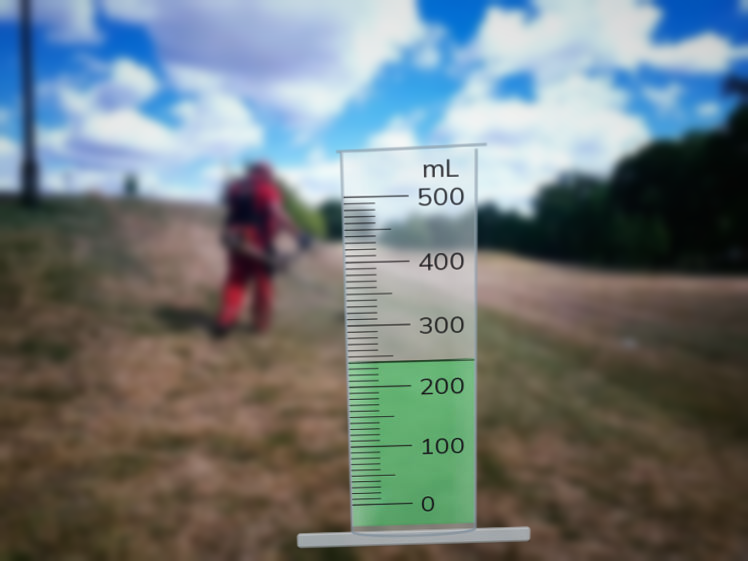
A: 240 mL
